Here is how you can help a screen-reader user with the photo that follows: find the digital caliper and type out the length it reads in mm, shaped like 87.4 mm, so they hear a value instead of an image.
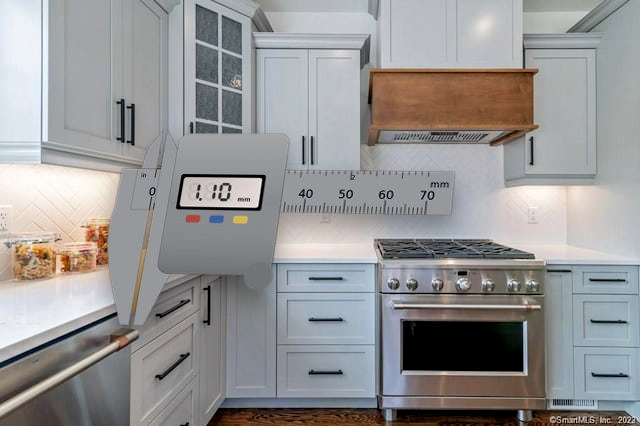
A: 1.10 mm
